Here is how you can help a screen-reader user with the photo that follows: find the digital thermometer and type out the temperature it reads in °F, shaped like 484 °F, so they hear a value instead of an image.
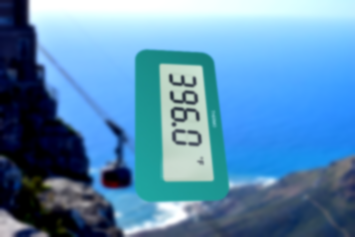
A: 396.0 °F
